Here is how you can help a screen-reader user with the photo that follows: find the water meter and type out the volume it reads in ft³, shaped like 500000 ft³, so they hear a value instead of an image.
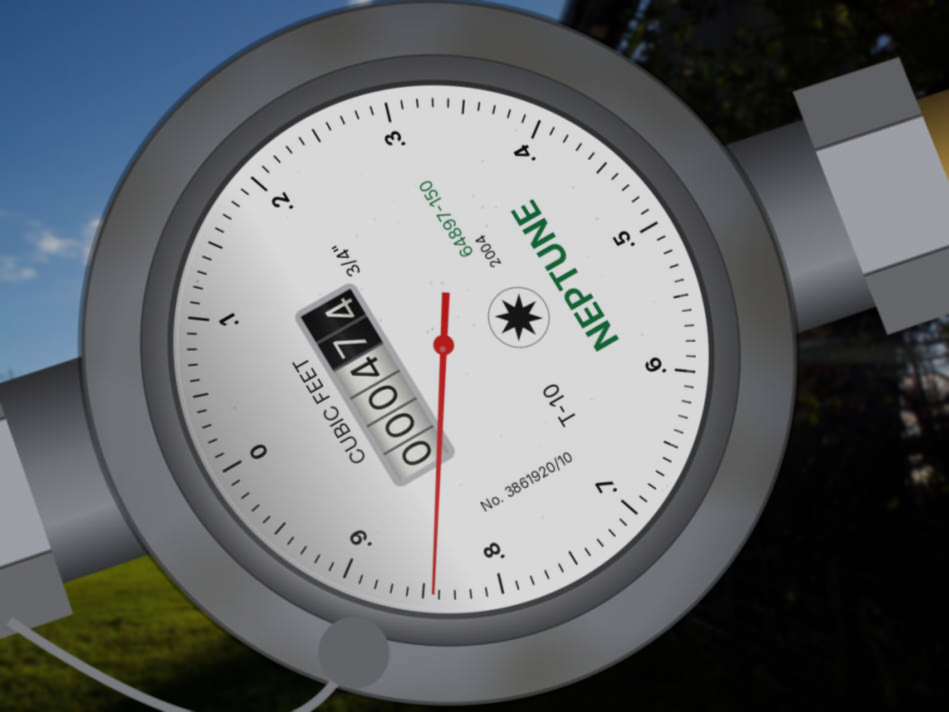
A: 473.84 ft³
